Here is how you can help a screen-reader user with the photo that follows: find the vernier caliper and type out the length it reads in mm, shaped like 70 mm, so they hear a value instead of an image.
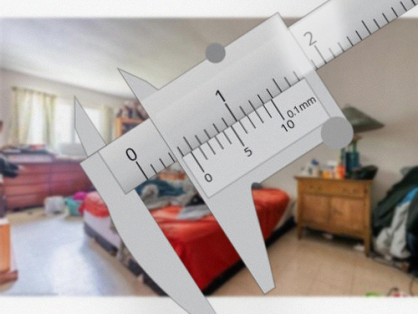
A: 4.8 mm
